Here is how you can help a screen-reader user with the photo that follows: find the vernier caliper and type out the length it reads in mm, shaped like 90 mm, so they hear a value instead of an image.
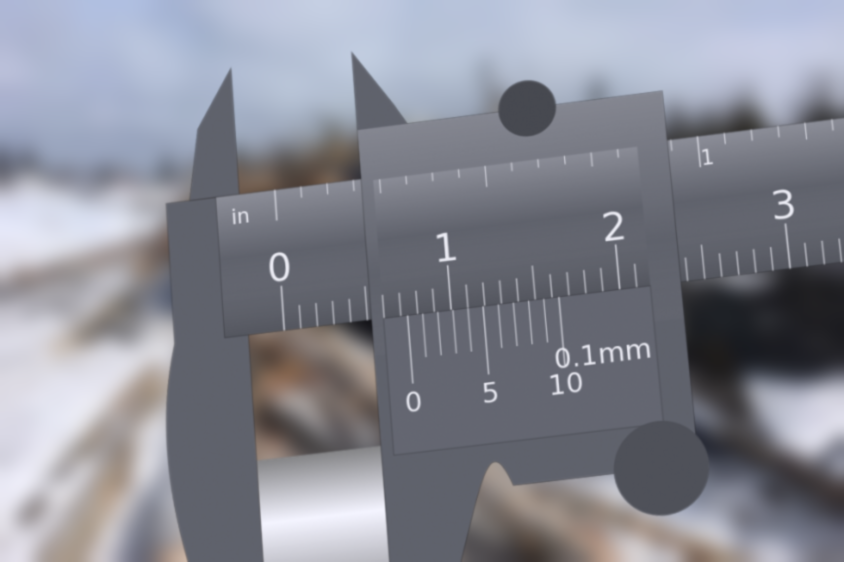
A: 7.4 mm
